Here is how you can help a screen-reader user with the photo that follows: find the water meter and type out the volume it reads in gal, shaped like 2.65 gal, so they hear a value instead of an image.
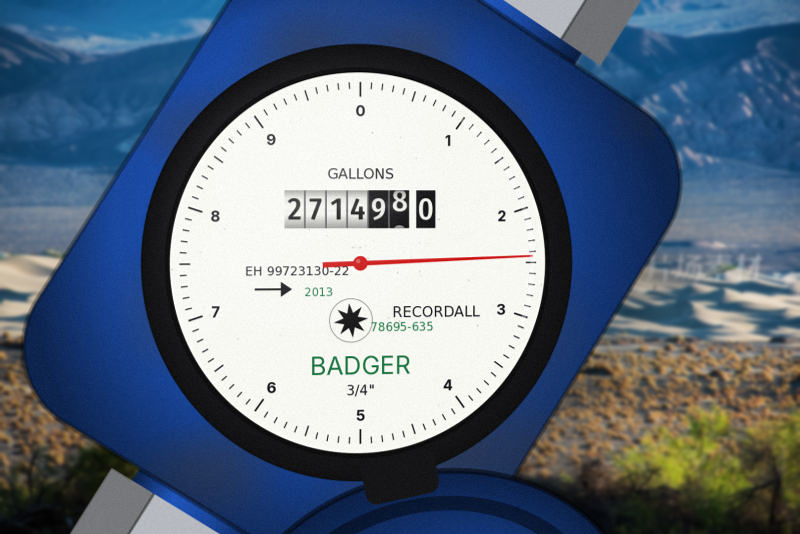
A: 2714982.4 gal
